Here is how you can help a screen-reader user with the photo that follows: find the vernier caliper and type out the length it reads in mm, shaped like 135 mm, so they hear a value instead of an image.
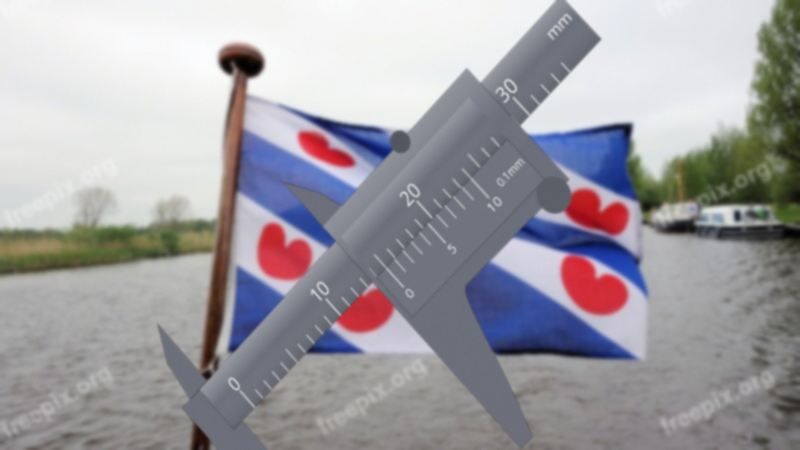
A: 15.0 mm
